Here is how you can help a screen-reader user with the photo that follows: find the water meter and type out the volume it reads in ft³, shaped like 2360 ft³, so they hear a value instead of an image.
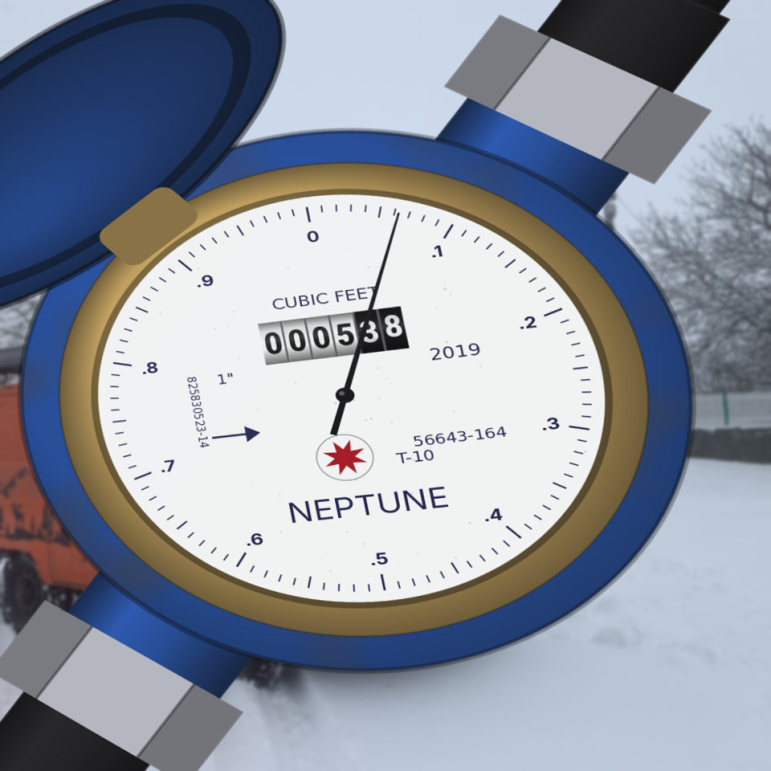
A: 538.06 ft³
